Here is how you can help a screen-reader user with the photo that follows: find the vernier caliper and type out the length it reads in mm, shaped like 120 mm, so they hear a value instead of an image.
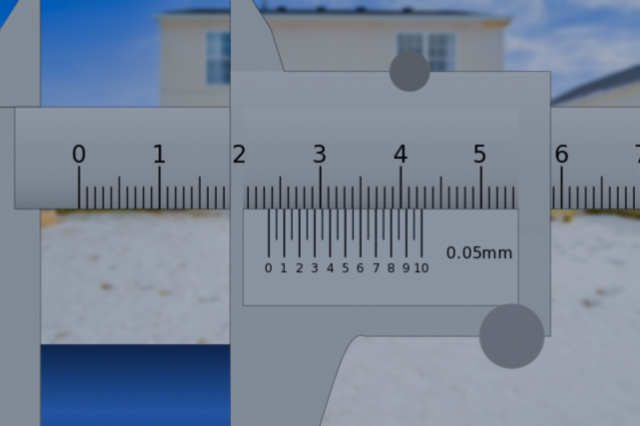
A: 23.6 mm
